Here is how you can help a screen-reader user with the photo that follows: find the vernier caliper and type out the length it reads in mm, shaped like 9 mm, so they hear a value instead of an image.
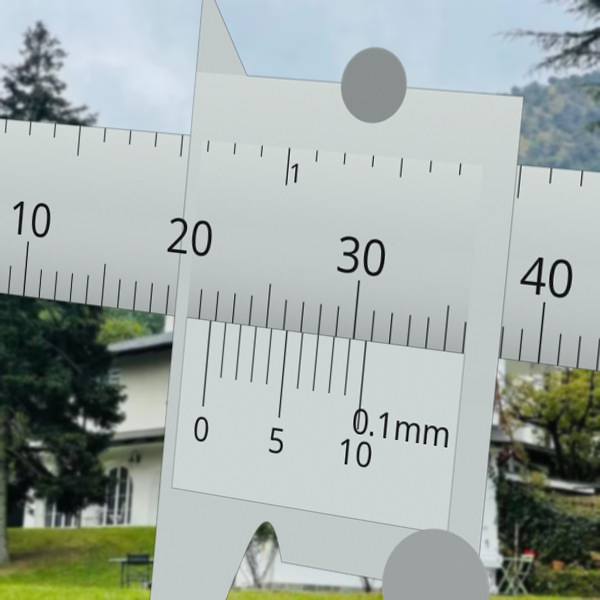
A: 21.7 mm
